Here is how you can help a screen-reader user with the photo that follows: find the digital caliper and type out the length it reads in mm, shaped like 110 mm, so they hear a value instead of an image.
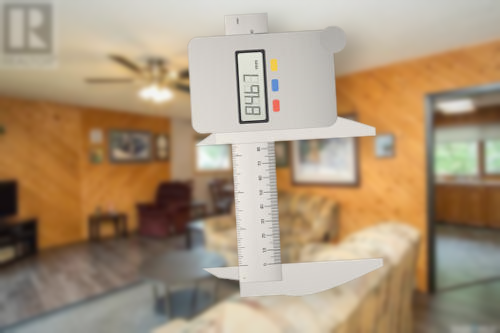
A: 84.67 mm
